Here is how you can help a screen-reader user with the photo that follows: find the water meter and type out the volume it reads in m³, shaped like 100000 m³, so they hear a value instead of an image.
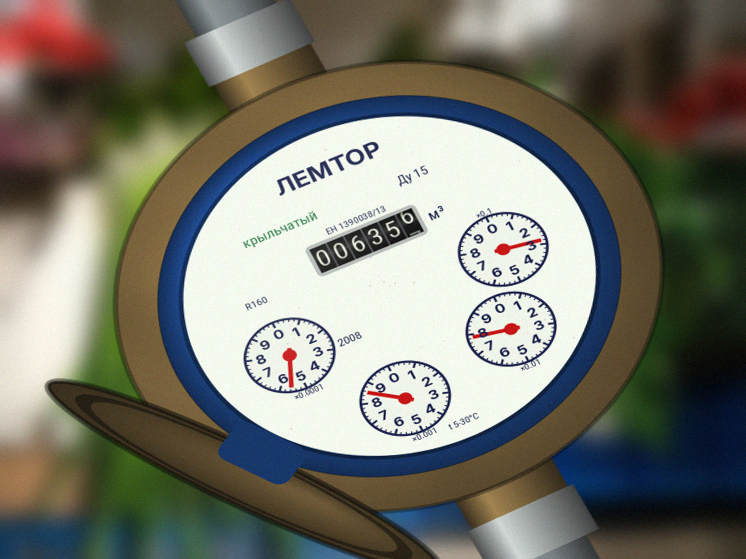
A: 6356.2785 m³
